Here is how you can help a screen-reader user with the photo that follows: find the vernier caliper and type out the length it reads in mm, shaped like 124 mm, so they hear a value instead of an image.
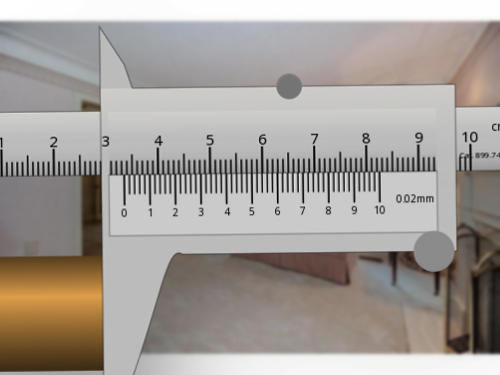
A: 33.5 mm
